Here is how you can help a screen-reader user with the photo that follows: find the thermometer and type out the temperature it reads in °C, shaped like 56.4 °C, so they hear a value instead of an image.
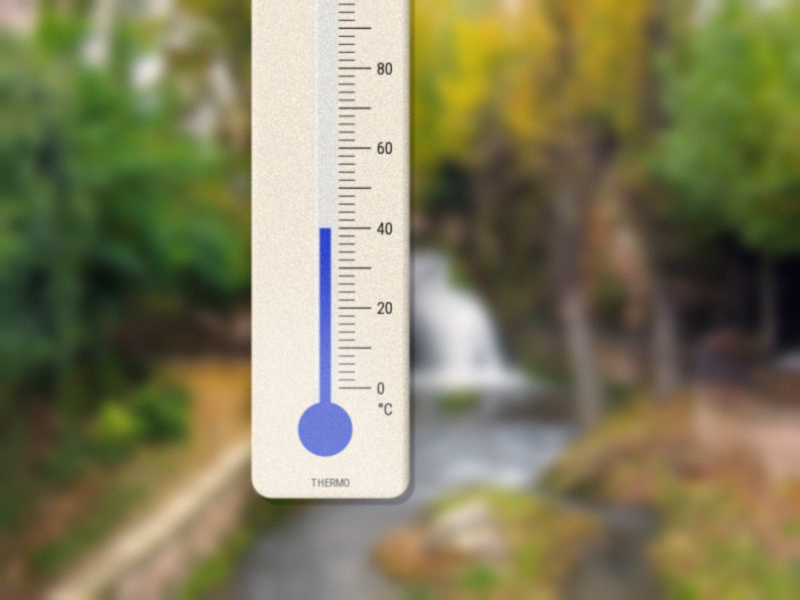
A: 40 °C
